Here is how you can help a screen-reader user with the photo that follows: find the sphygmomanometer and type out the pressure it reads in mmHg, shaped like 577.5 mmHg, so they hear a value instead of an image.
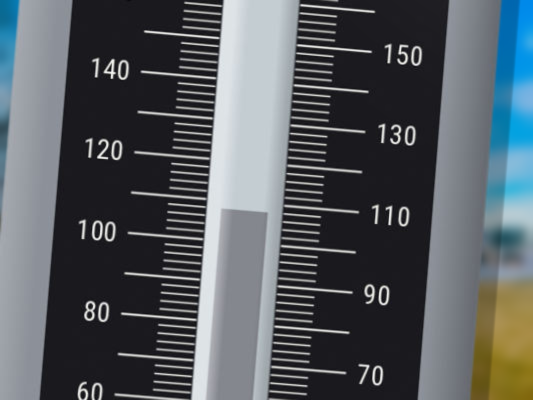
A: 108 mmHg
